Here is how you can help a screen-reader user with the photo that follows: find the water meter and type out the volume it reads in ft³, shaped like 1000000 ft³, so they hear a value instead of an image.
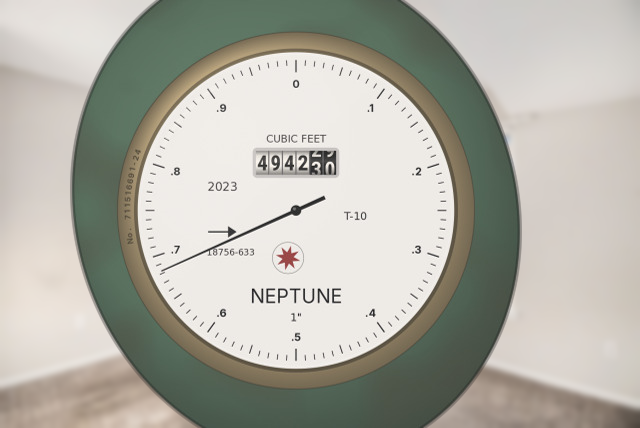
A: 494229.68 ft³
